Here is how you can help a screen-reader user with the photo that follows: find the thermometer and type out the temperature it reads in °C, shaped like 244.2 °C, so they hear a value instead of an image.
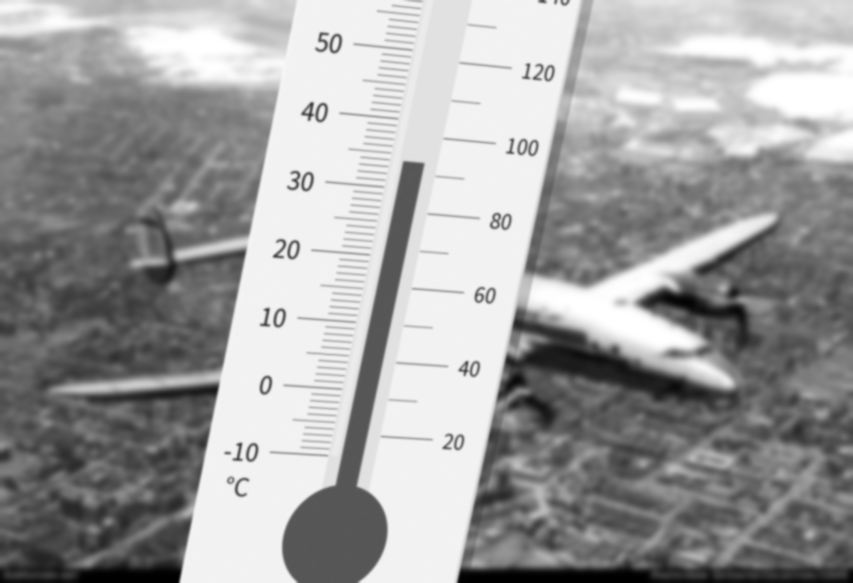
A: 34 °C
